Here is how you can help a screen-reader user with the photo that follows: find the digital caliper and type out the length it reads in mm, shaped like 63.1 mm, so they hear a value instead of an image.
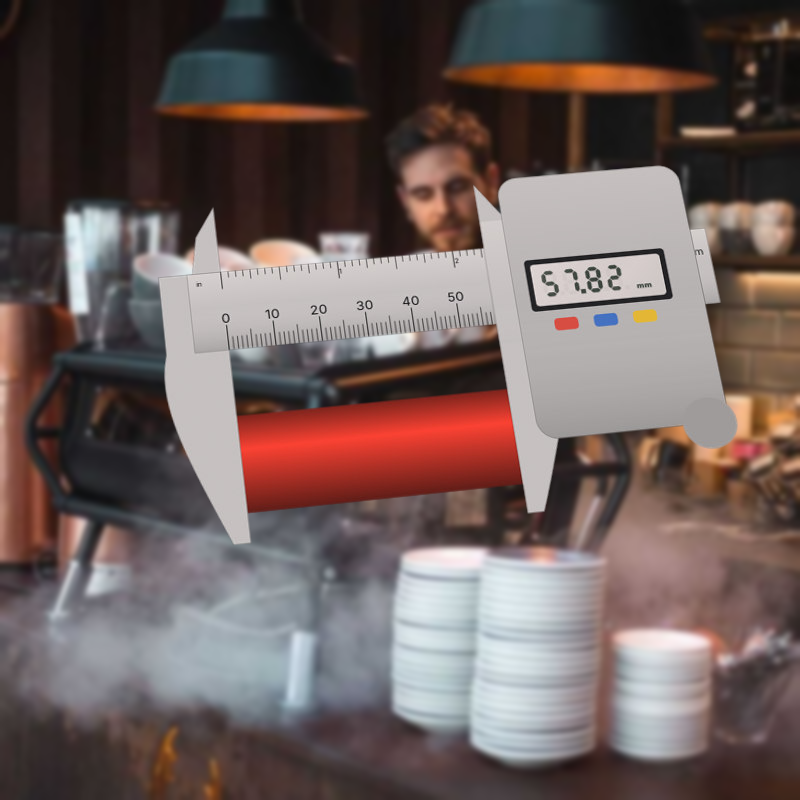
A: 57.82 mm
